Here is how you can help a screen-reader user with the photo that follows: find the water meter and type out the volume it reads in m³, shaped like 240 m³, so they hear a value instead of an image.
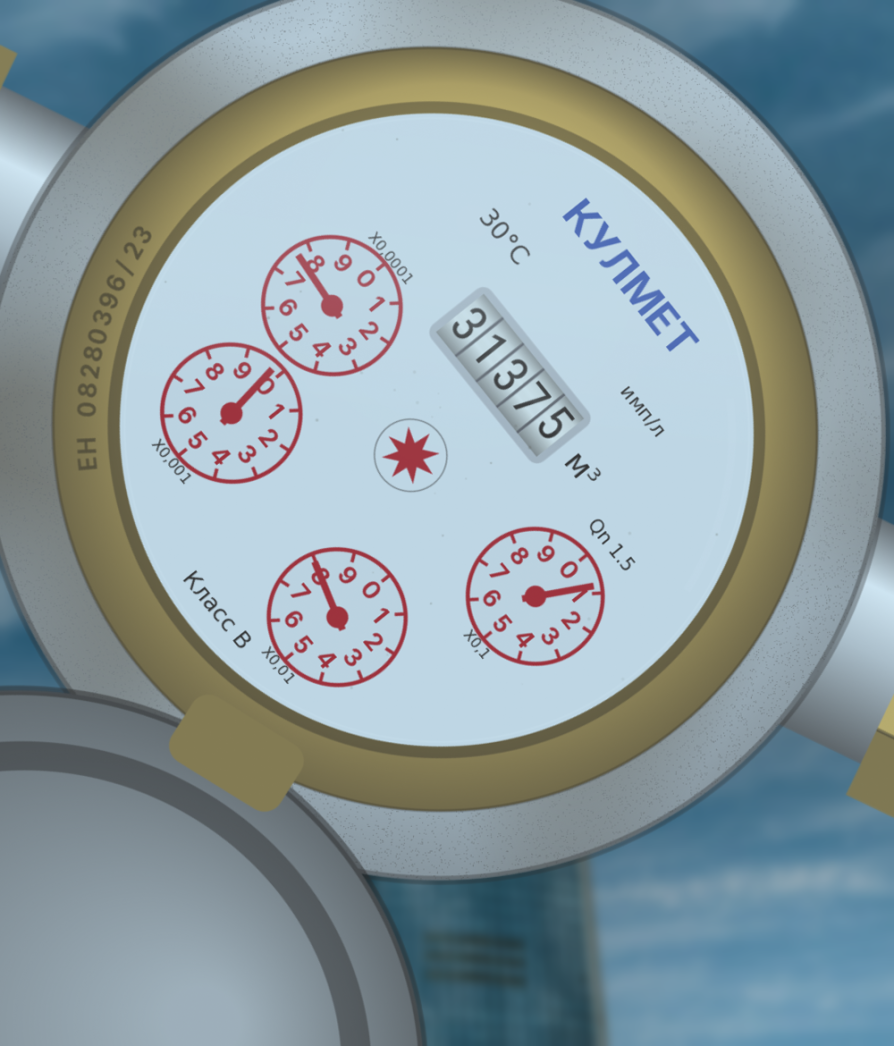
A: 31375.0797 m³
